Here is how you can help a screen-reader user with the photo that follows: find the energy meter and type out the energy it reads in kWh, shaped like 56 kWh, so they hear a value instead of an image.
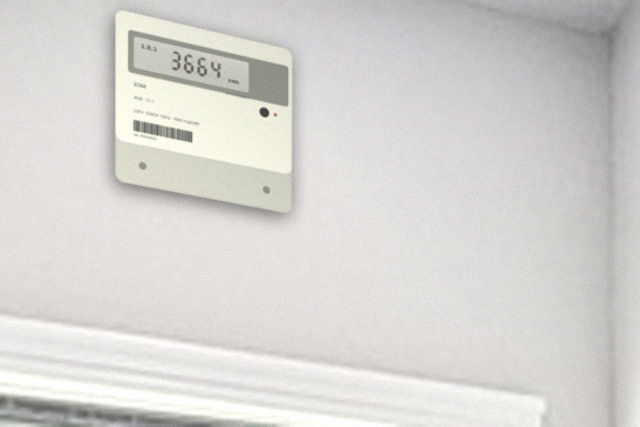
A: 3664 kWh
